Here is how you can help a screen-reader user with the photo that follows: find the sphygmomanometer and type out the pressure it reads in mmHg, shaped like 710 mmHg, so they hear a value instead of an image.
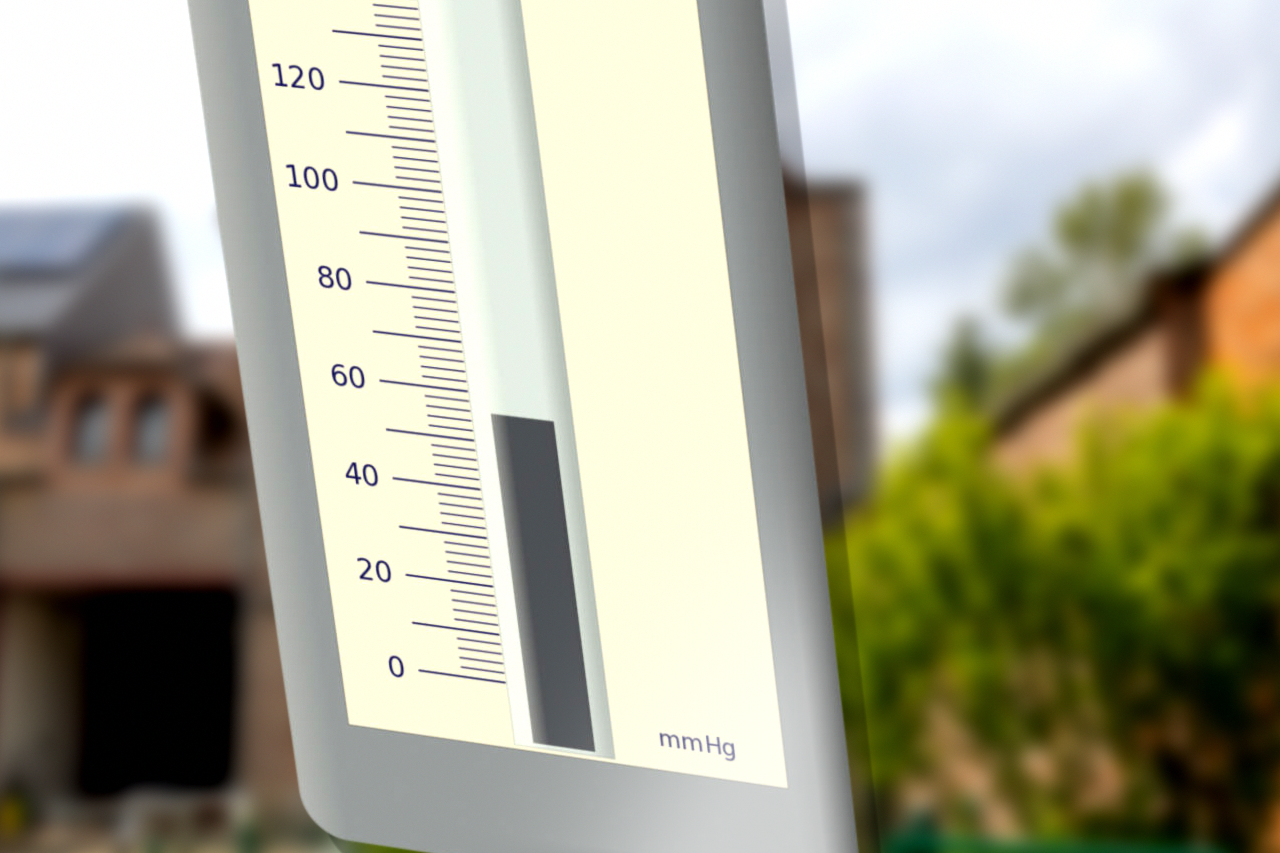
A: 56 mmHg
